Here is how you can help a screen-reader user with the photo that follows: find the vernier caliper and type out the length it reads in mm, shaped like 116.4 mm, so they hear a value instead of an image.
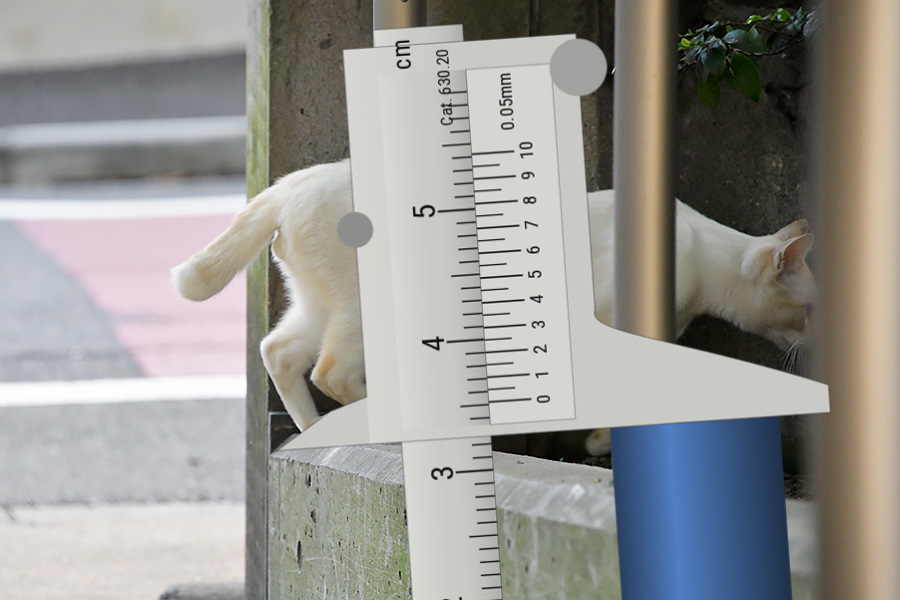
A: 35.2 mm
